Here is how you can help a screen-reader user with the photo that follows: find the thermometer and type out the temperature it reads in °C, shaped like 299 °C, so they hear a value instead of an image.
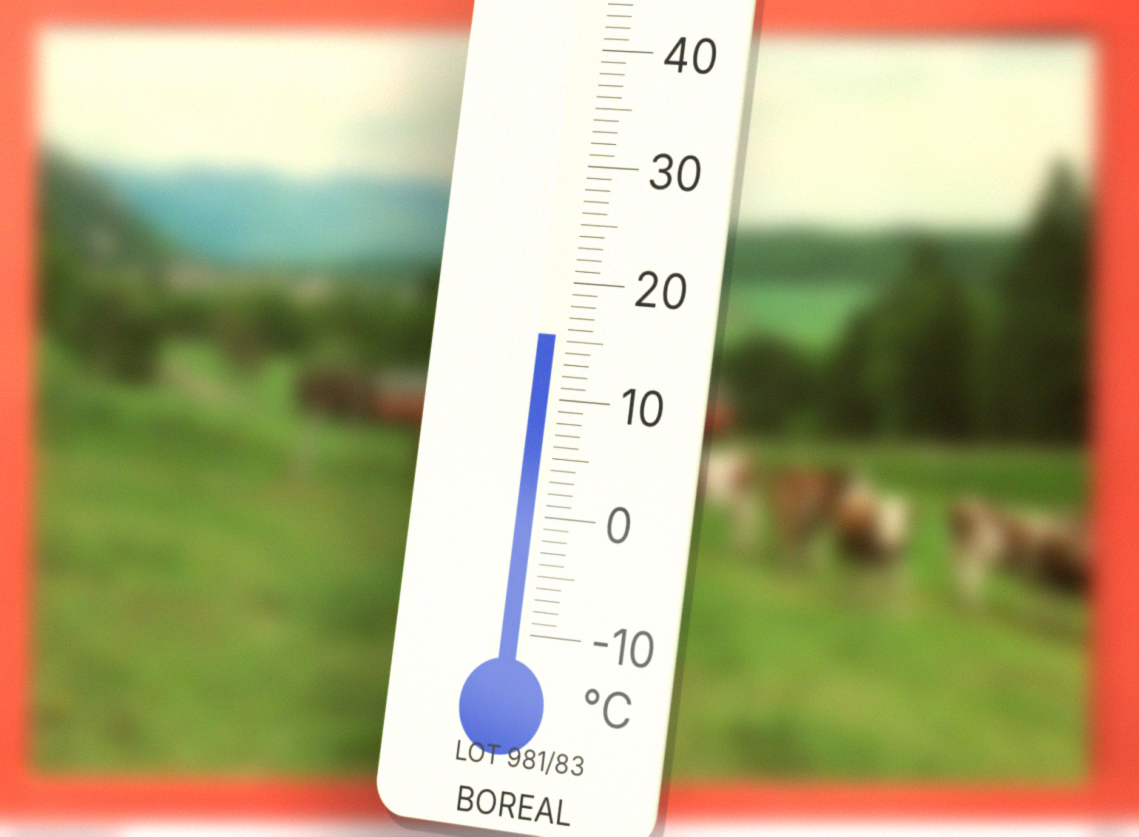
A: 15.5 °C
